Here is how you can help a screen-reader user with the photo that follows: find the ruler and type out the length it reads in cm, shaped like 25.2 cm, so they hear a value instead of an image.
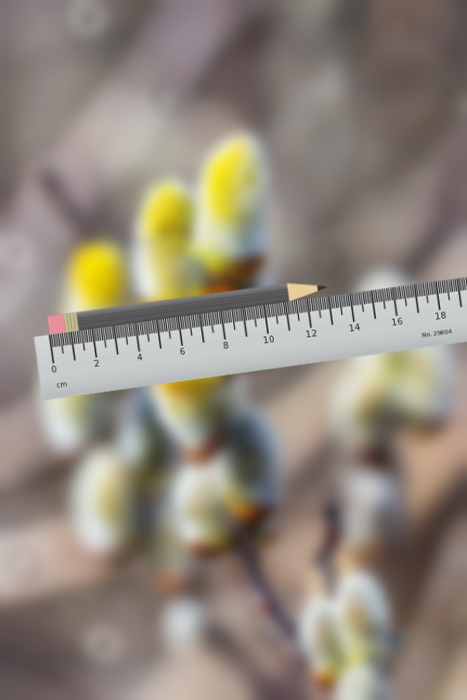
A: 13 cm
